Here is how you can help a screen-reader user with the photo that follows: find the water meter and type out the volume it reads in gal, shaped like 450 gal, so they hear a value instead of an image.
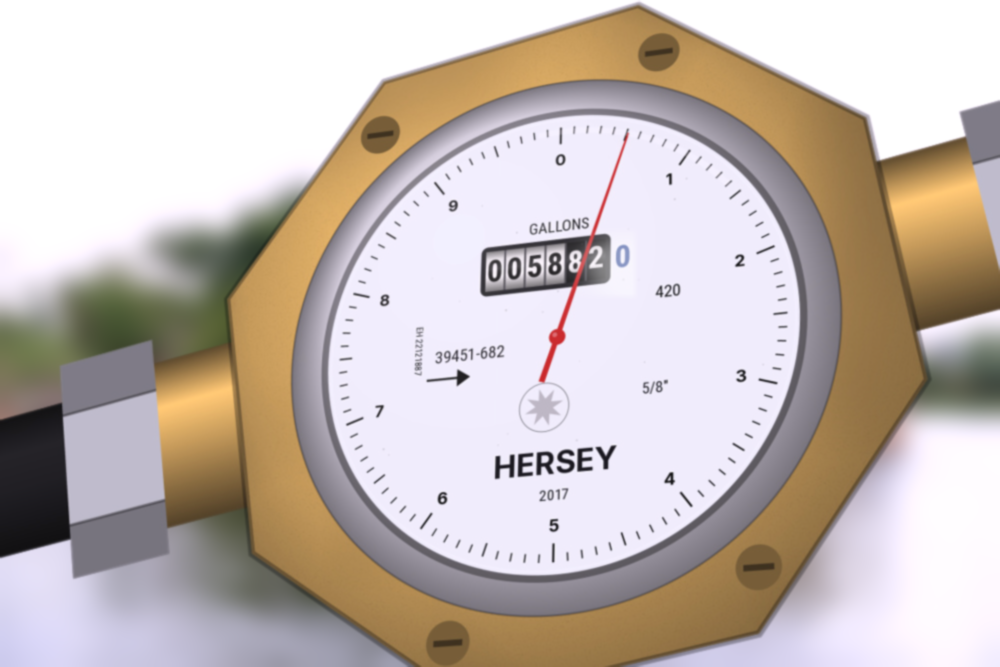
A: 58820.5 gal
